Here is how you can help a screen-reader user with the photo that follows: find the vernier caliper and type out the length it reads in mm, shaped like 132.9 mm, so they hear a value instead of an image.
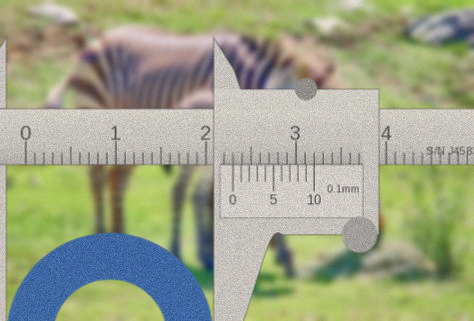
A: 23.0 mm
